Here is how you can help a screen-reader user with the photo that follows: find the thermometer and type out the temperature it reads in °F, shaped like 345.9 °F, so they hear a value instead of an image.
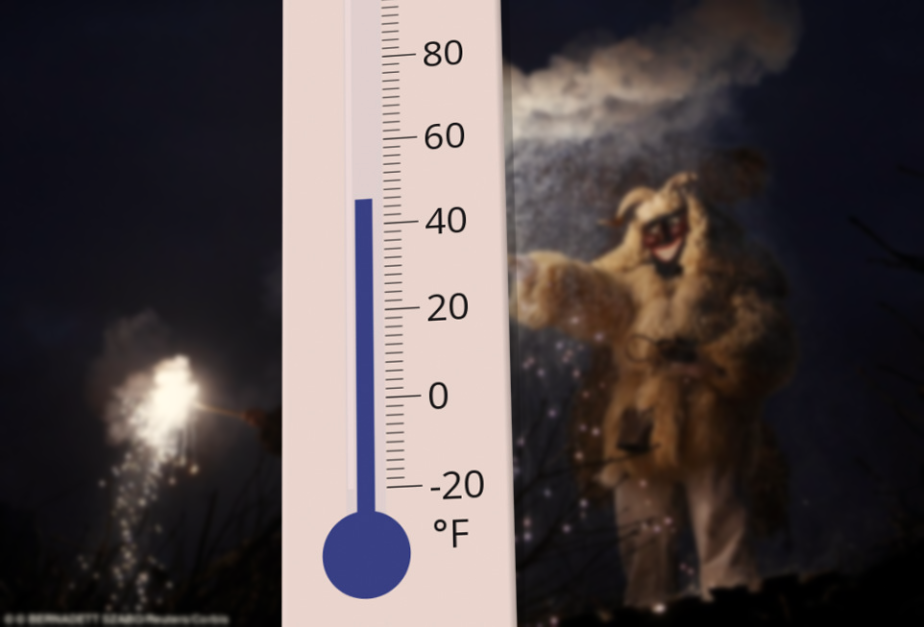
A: 46 °F
